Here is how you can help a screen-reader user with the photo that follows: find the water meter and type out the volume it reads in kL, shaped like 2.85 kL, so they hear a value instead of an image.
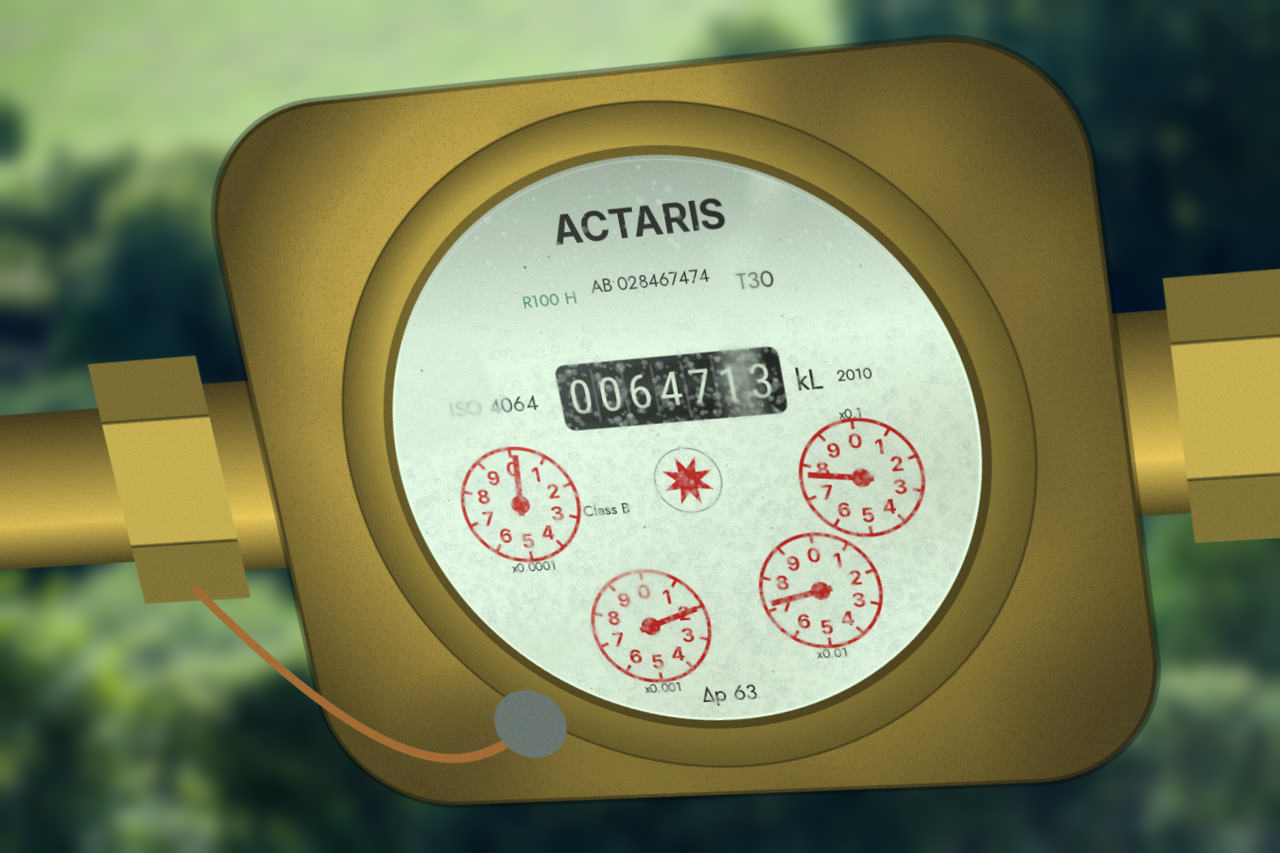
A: 64713.7720 kL
